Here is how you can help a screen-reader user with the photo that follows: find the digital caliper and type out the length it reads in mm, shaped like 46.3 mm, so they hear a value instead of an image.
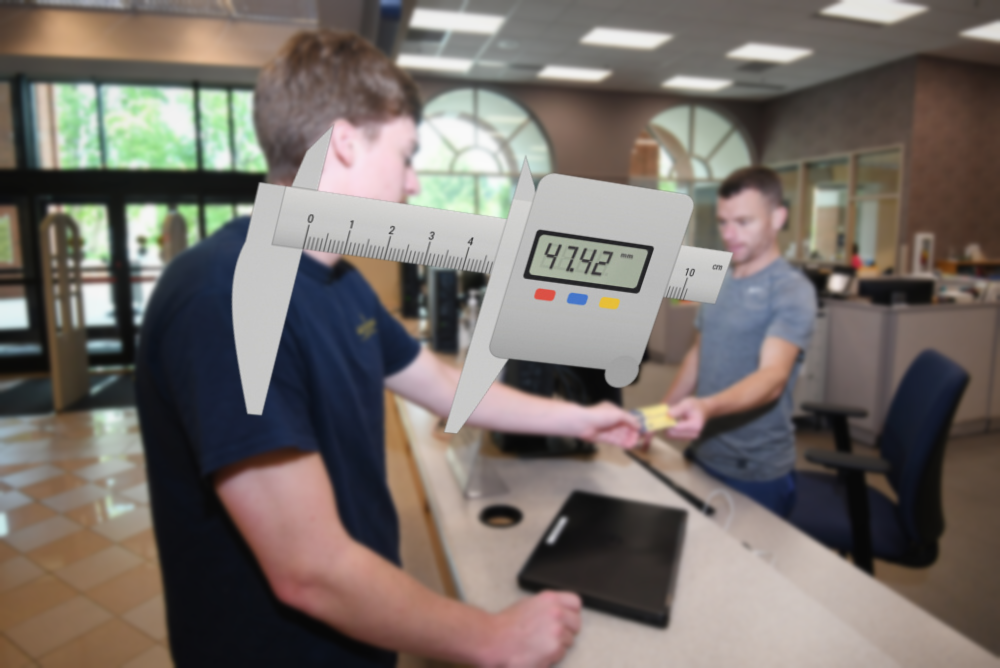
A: 47.42 mm
